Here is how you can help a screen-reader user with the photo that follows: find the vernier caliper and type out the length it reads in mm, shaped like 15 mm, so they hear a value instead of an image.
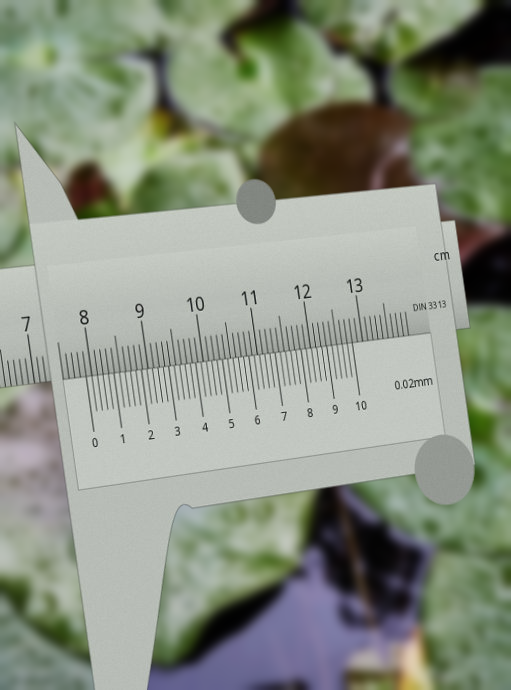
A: 79.0 mm
